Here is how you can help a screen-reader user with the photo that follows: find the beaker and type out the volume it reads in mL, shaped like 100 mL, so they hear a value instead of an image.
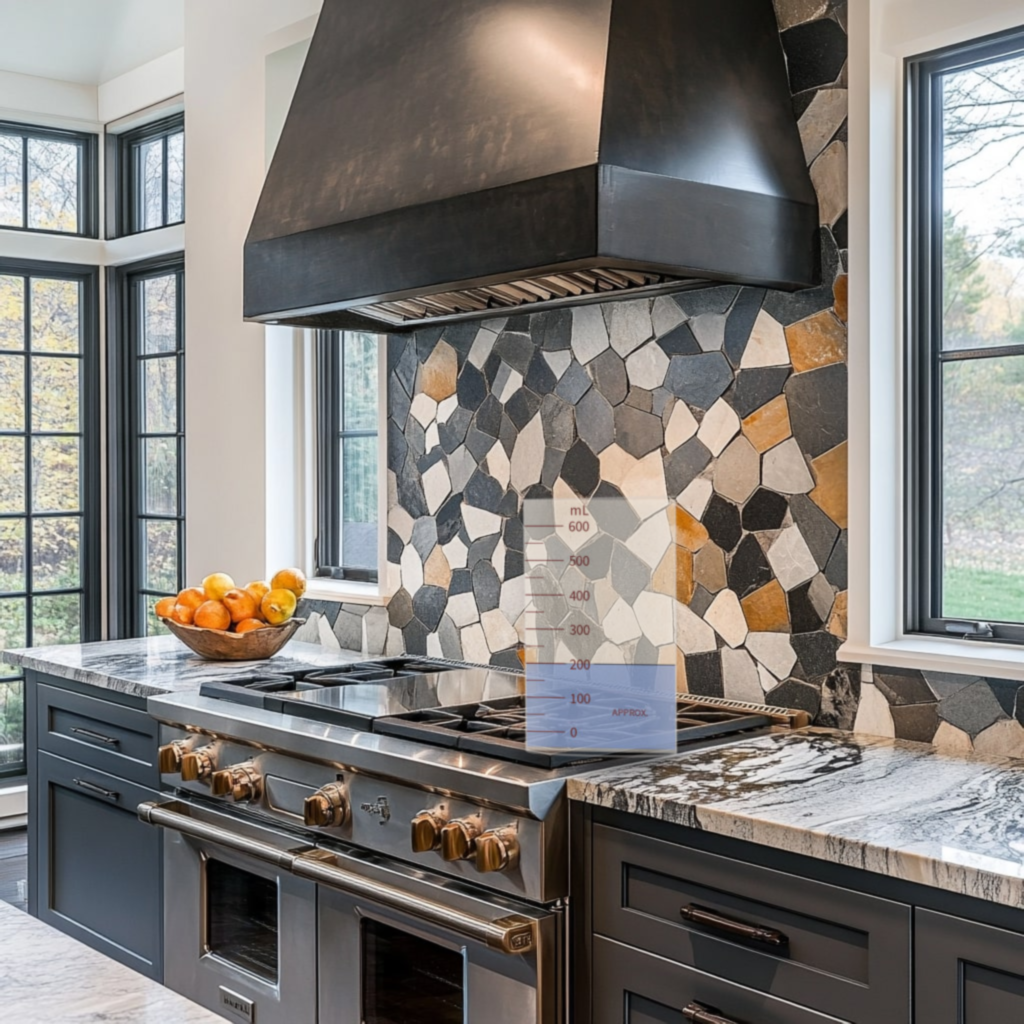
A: 200 mL
